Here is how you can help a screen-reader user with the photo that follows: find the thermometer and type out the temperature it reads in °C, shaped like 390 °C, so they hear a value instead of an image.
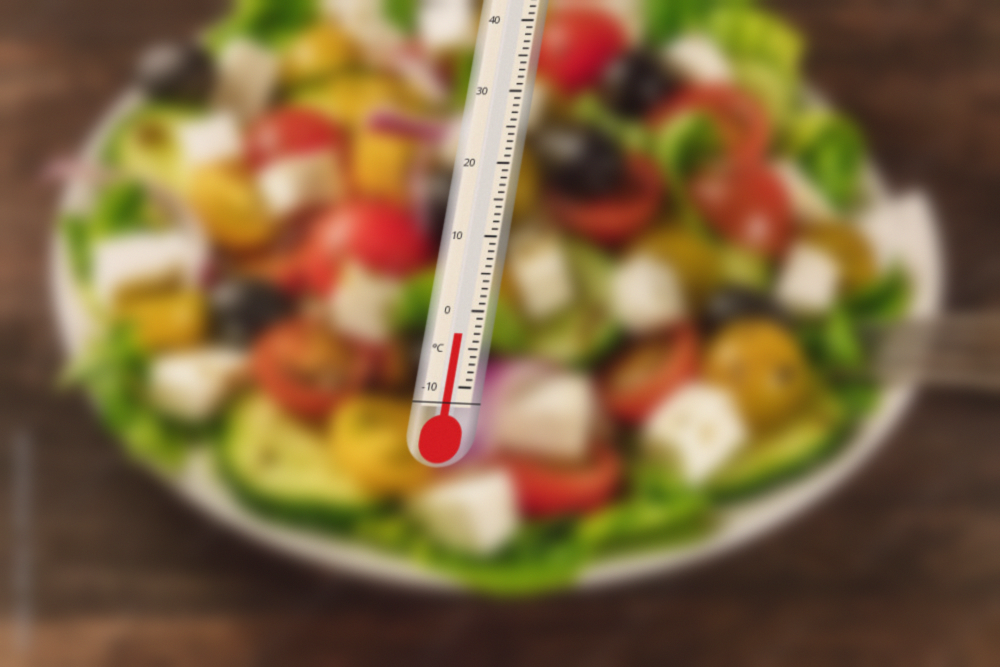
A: -3 °C
